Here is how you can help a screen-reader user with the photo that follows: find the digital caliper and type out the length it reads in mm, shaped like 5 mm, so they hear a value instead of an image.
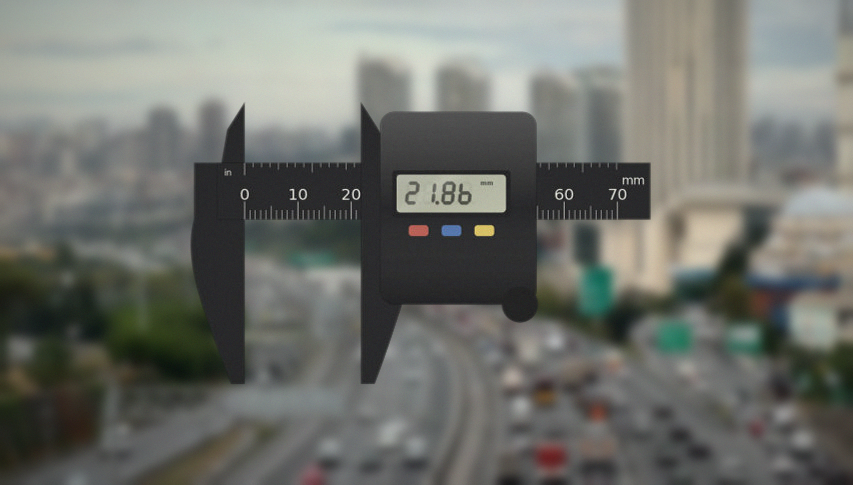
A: 21.86 mm
